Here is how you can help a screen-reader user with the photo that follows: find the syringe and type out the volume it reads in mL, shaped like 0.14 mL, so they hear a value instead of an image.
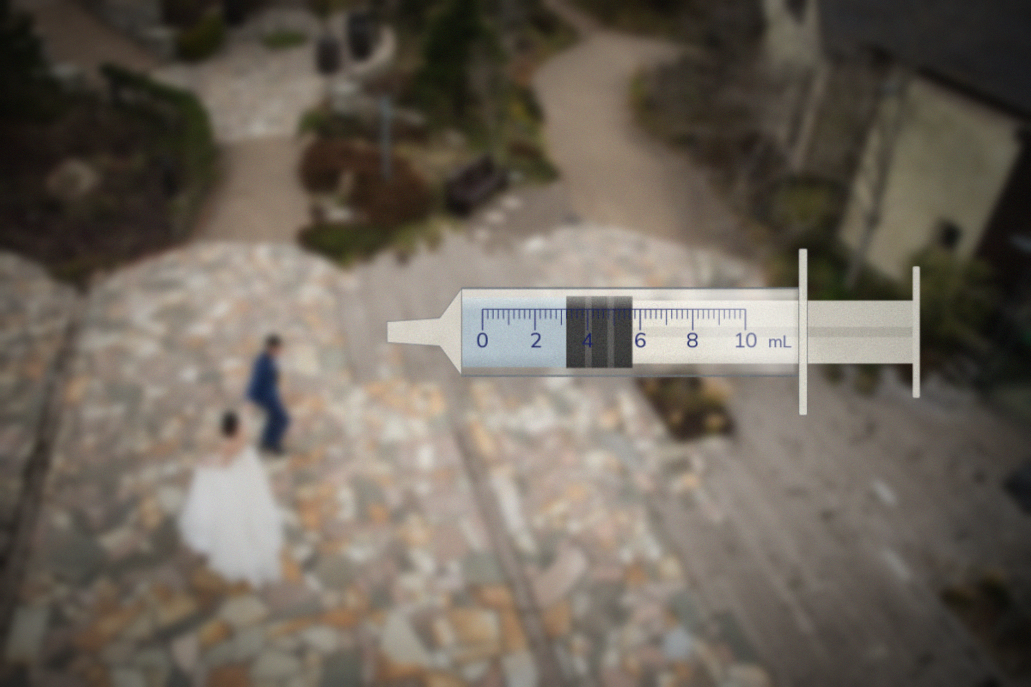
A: 3.2 mL
